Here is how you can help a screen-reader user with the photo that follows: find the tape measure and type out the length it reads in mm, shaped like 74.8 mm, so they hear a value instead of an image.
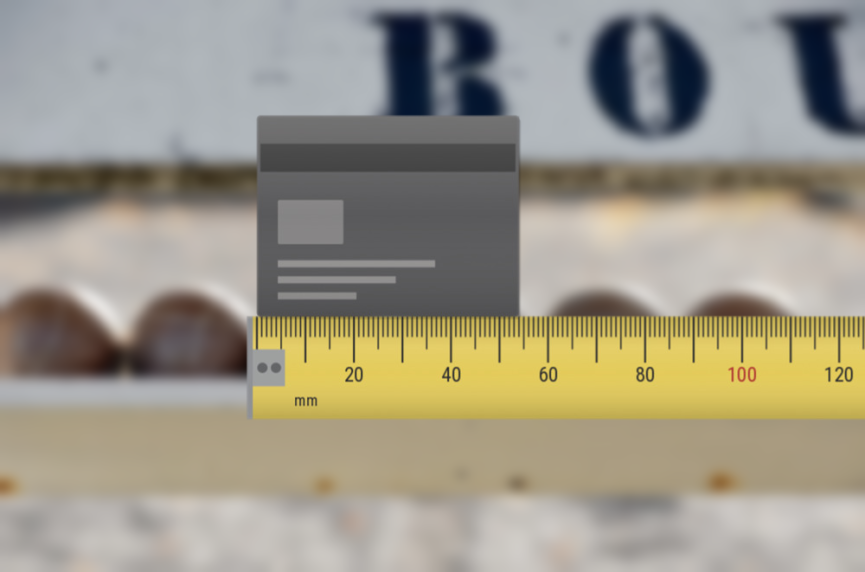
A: 54 mm
